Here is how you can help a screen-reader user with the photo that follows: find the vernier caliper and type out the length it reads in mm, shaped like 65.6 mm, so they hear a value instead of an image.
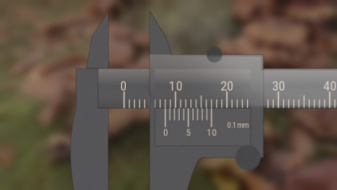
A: 8.0 mm
